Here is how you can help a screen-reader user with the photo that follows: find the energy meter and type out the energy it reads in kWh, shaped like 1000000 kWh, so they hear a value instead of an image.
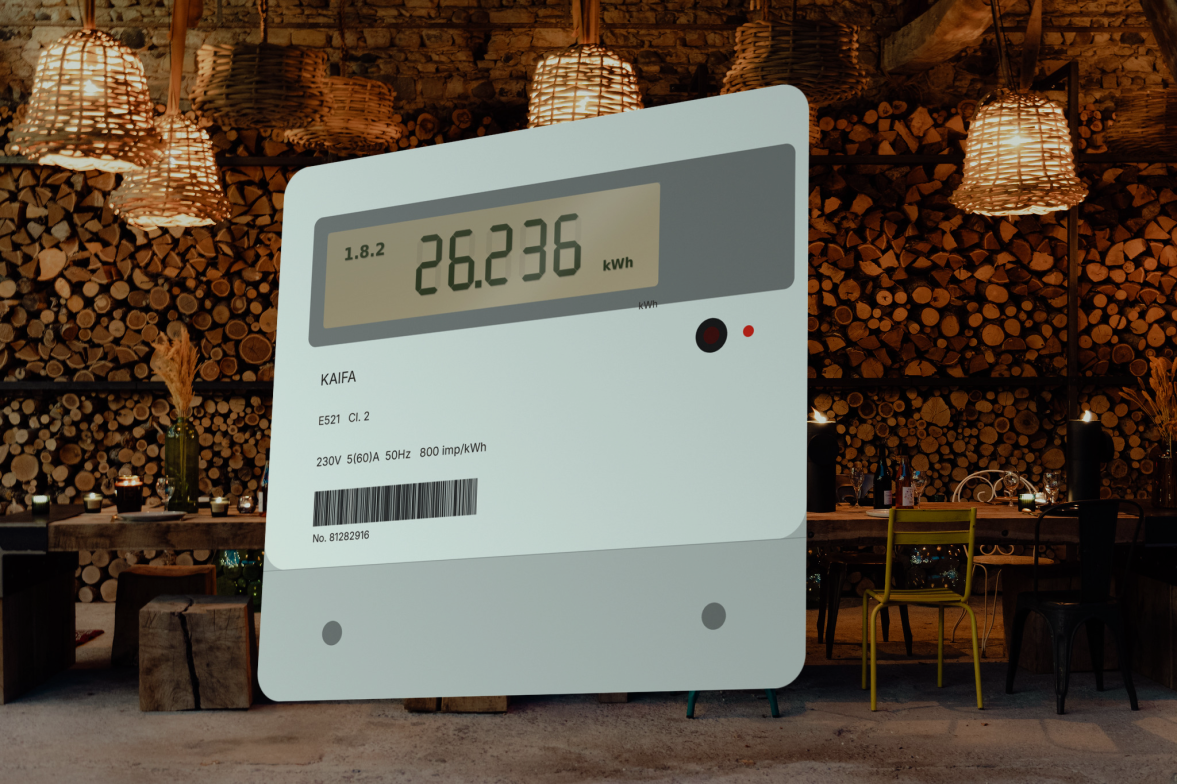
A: 26.236 kWh
